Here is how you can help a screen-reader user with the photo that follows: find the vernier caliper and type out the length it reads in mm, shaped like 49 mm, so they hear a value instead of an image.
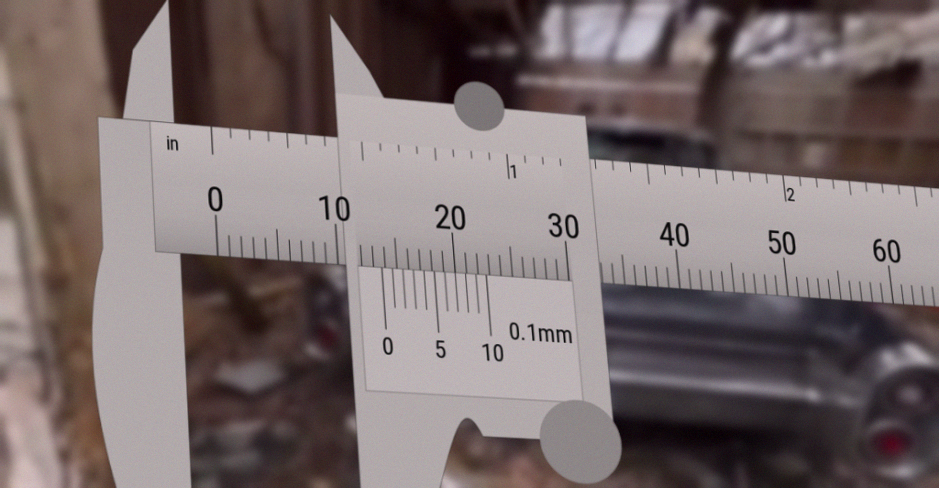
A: 13.7 mm
